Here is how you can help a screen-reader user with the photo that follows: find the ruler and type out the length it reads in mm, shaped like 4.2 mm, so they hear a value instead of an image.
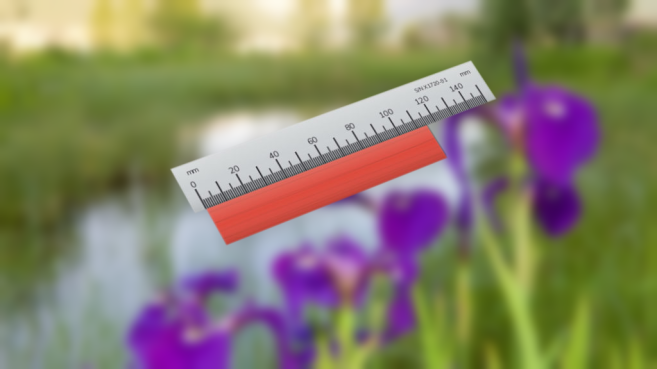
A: 115 mm
